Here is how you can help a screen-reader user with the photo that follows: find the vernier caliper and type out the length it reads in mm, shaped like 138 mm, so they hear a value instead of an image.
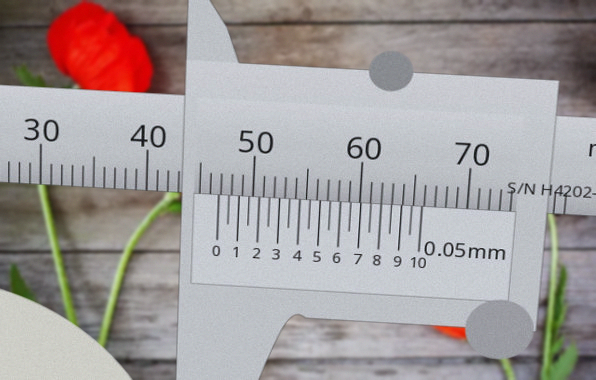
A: 46.8 mm
